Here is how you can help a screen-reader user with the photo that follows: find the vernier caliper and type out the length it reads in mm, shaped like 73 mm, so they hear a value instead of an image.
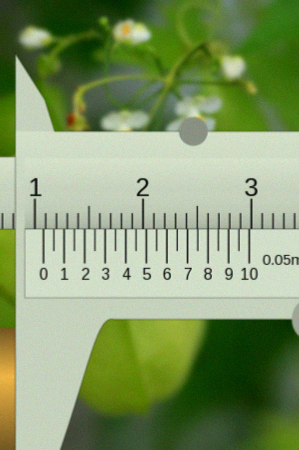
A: 10.8 mm
